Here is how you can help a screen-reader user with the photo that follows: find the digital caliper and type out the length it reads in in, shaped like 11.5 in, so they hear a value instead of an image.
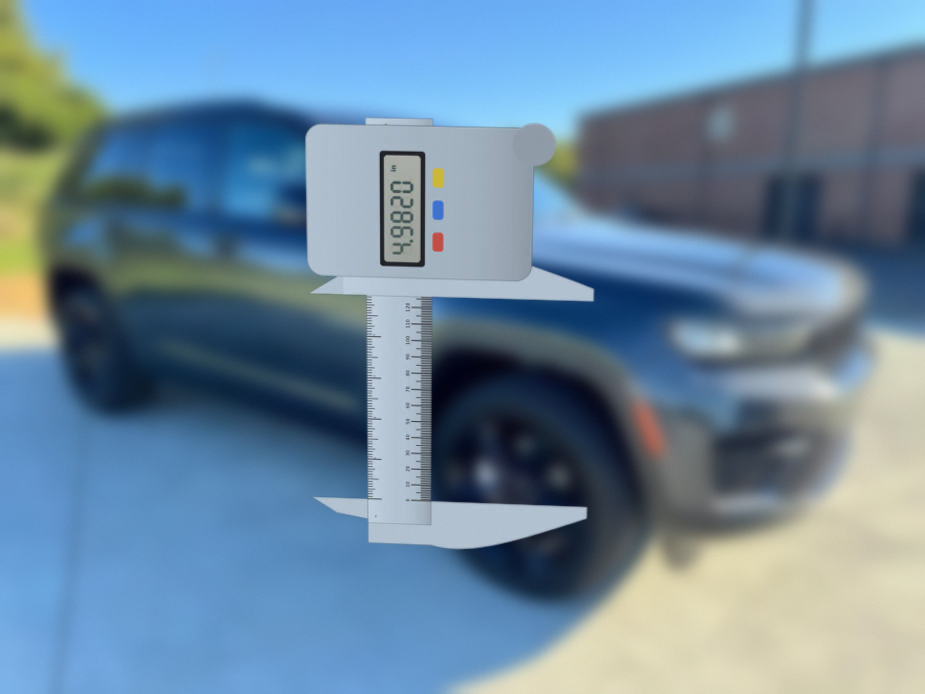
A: 4.9820 in
